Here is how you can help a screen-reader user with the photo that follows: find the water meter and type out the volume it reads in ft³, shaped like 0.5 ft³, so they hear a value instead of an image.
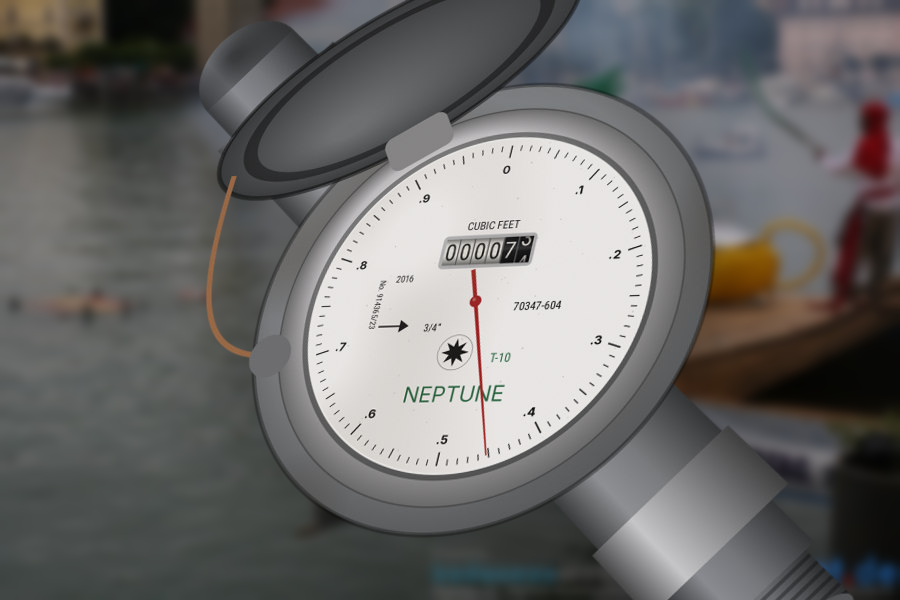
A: 73.45 ft³
